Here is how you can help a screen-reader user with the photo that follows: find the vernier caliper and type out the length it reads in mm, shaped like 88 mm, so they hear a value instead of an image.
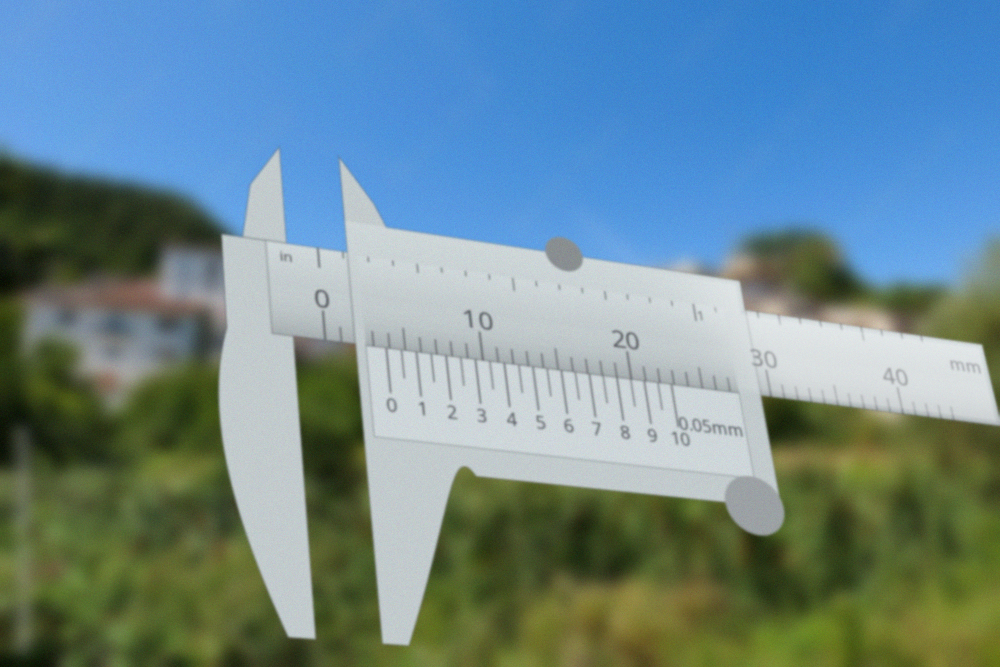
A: 3.8 mm
